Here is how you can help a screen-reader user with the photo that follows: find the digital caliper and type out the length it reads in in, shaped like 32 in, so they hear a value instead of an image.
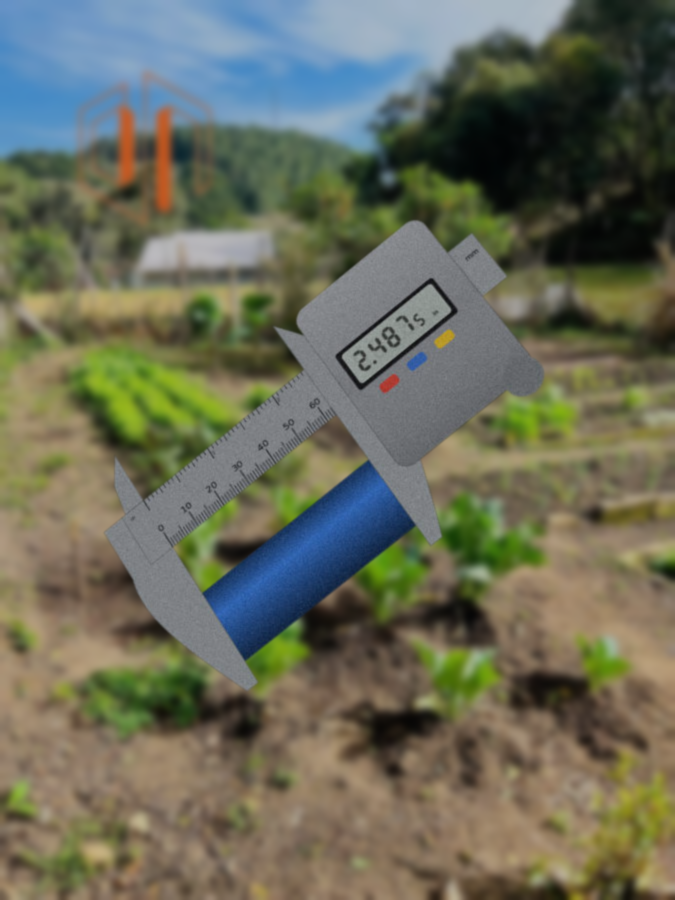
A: 2.4875 in
